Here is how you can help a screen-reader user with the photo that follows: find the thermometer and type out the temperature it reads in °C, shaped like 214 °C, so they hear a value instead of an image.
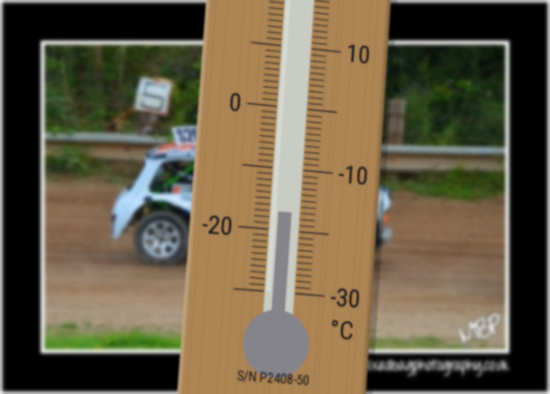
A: -17 °C
